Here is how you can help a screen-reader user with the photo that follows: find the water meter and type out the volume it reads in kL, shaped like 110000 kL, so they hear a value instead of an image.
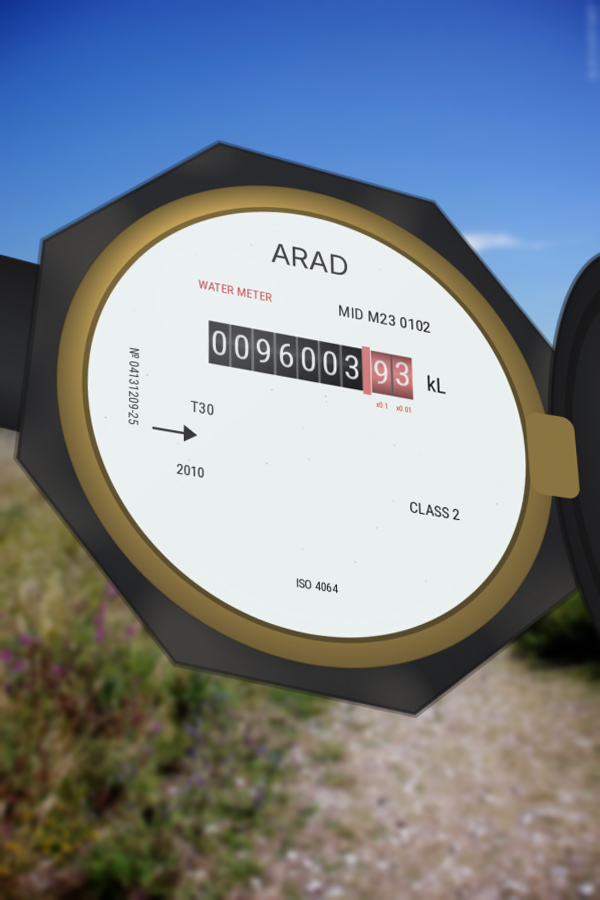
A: 96003.93 kL
